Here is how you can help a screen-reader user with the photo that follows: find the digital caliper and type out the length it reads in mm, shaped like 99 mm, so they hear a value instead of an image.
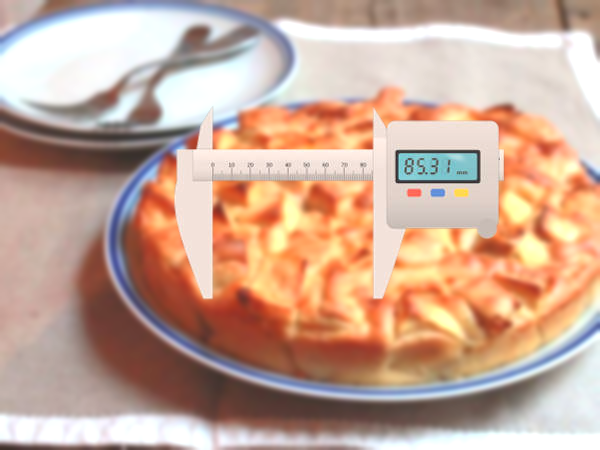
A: 85.31 mm
